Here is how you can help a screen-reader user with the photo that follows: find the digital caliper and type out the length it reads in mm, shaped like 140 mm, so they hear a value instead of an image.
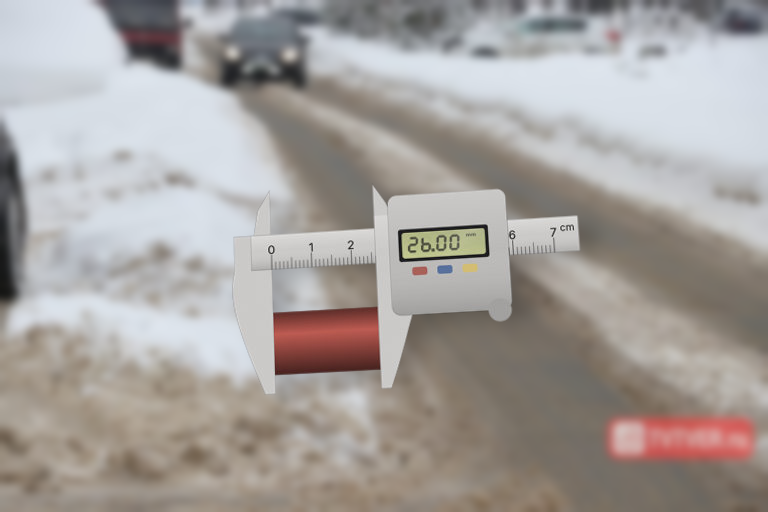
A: 26.00 mm
